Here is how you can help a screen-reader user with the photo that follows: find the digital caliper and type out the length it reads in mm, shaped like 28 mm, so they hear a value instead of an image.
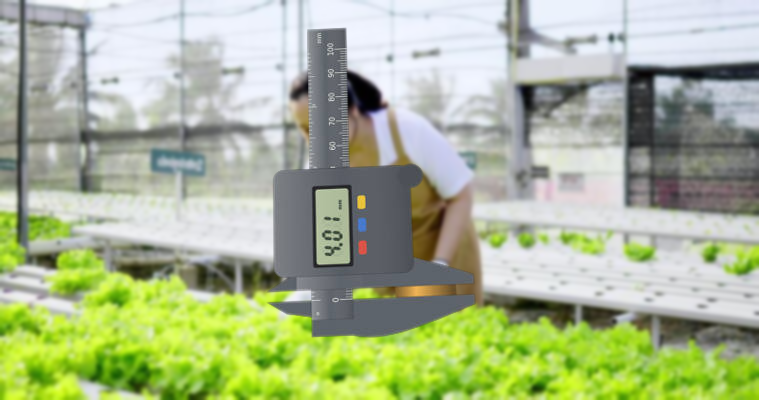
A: 4.01 mm
